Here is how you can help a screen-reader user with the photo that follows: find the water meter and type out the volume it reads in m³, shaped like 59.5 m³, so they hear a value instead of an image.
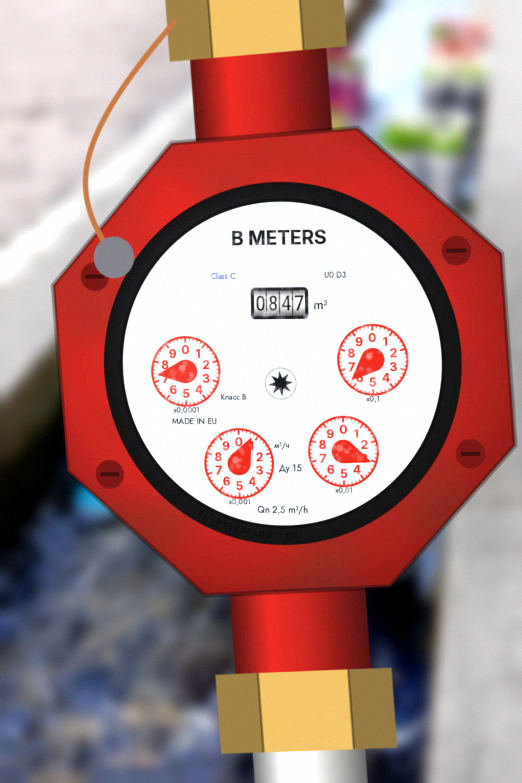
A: 847.6307 m³
